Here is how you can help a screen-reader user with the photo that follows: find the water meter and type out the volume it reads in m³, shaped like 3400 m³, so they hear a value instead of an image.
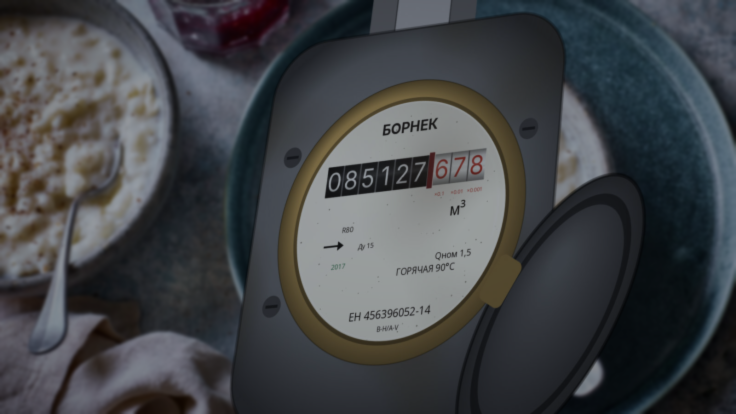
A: 85127.678 m³
